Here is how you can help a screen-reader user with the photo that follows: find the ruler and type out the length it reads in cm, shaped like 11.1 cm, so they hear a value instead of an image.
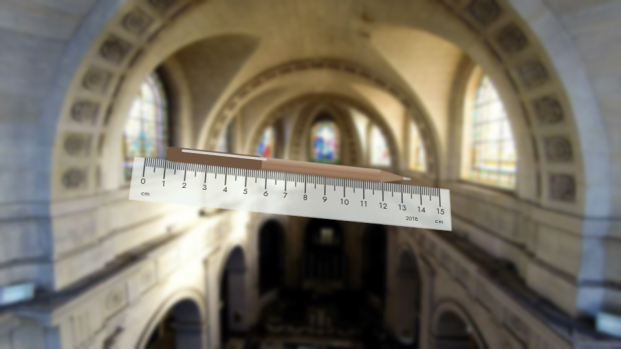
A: 12.5 cm
